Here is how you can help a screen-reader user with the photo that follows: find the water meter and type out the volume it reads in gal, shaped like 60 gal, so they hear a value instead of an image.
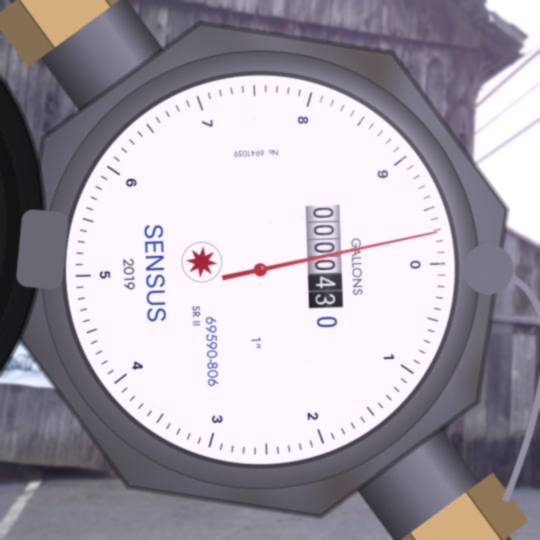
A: 429.7 gal
